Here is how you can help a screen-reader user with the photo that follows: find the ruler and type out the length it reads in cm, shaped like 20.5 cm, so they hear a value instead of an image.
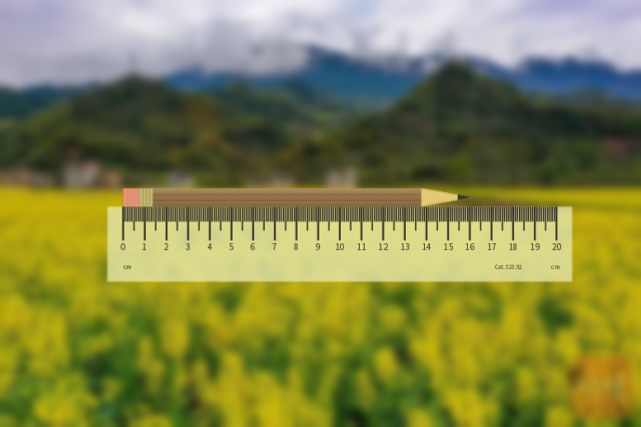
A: 16 cm
